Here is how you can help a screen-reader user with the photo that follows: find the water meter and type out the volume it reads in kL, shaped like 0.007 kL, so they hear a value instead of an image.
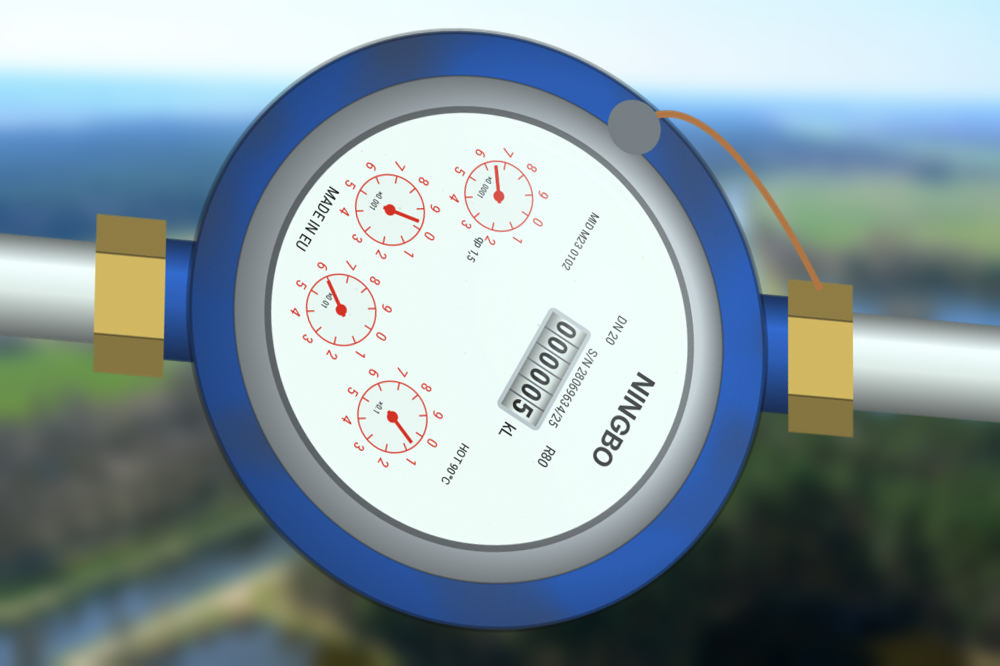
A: 5.0596 kL
